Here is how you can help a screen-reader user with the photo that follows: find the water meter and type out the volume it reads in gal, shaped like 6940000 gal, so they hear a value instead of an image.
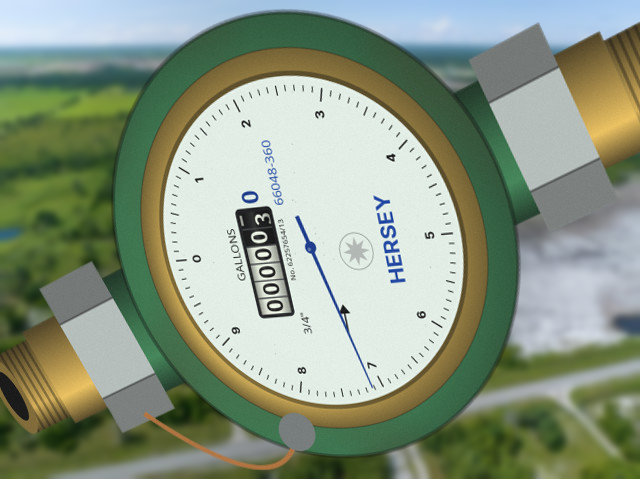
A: 27.1 gal
